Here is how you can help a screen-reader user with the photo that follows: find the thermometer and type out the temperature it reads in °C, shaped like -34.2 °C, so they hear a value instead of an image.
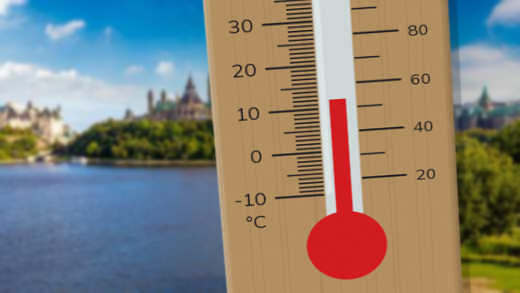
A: 12 °C
